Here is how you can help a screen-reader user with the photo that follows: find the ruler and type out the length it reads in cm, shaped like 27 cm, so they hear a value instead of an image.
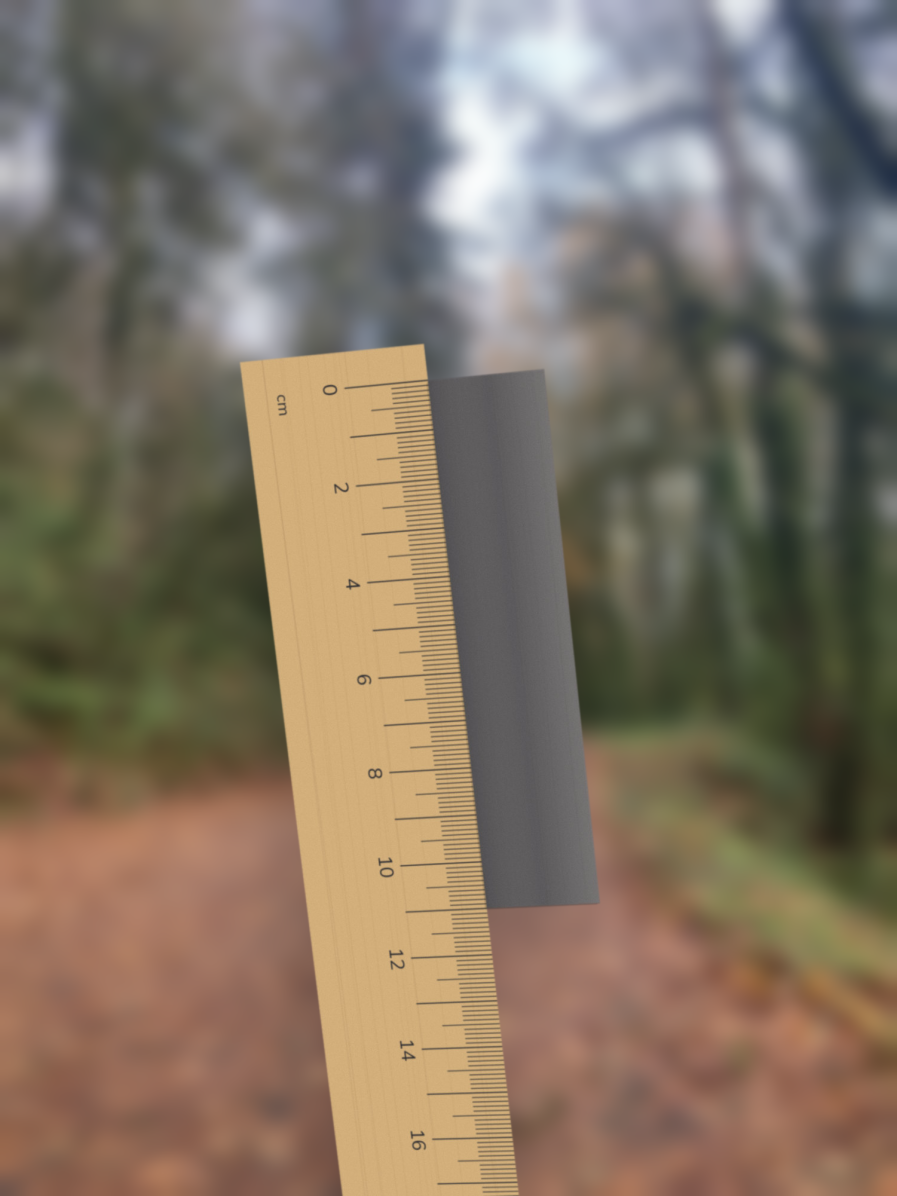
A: 11 cm
